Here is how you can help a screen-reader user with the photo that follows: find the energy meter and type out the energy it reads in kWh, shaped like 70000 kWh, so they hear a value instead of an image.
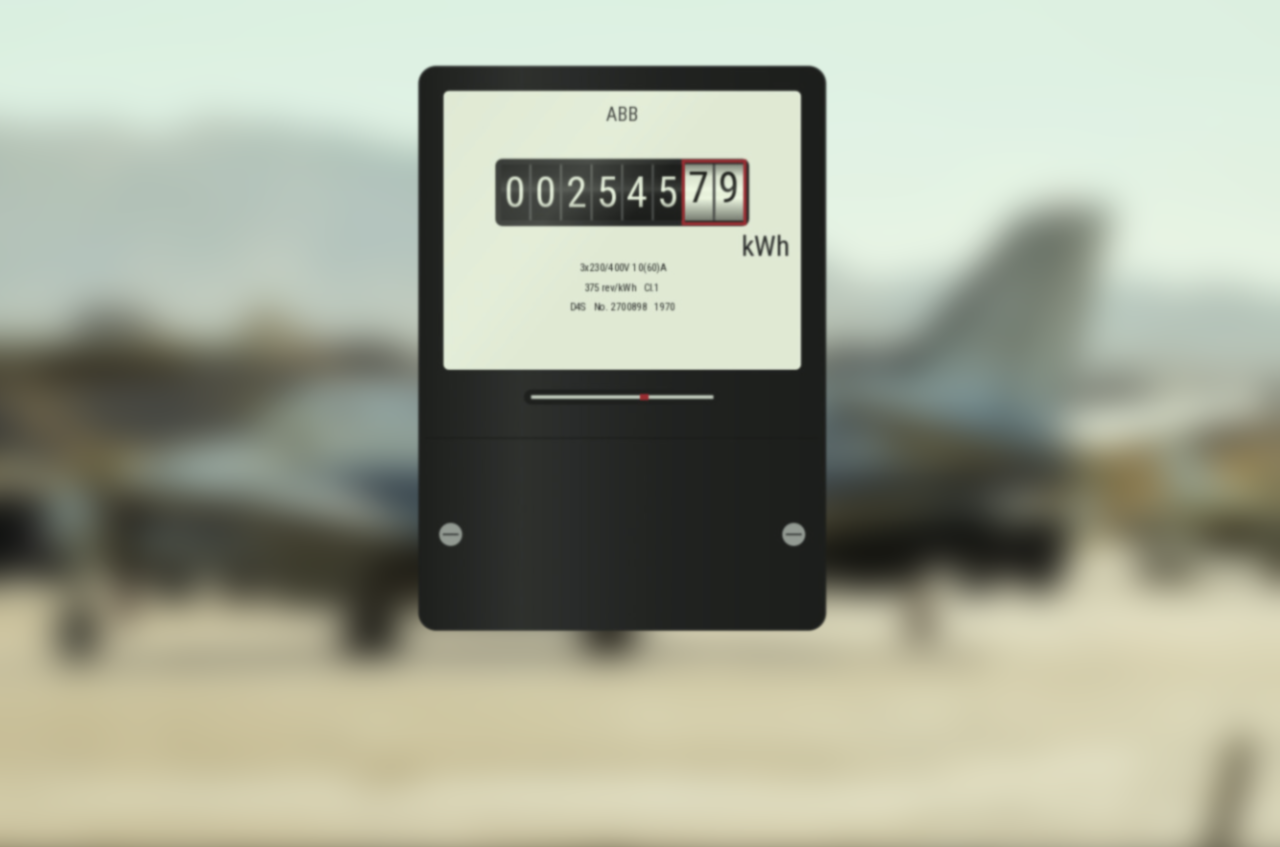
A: 2545.79 kWh
